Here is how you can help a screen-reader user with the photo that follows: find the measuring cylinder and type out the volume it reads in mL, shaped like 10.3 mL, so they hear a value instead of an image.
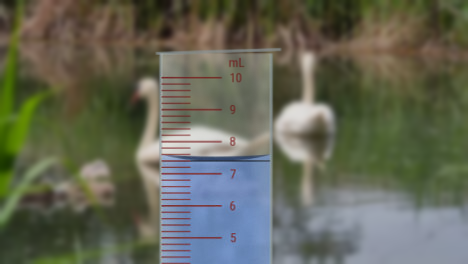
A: 7.4 mL
